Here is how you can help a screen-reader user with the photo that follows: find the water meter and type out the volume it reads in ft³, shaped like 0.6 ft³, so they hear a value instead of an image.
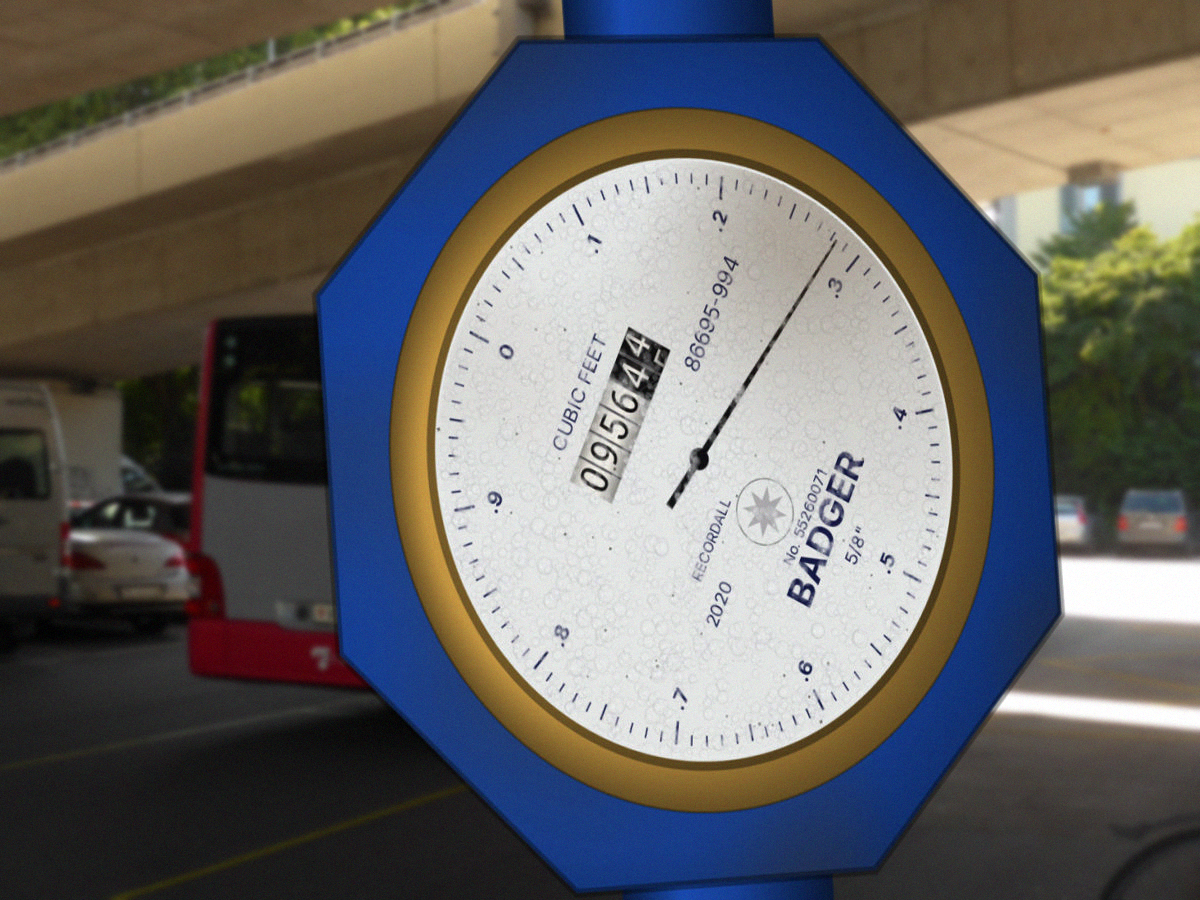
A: 95644.28 ft³
